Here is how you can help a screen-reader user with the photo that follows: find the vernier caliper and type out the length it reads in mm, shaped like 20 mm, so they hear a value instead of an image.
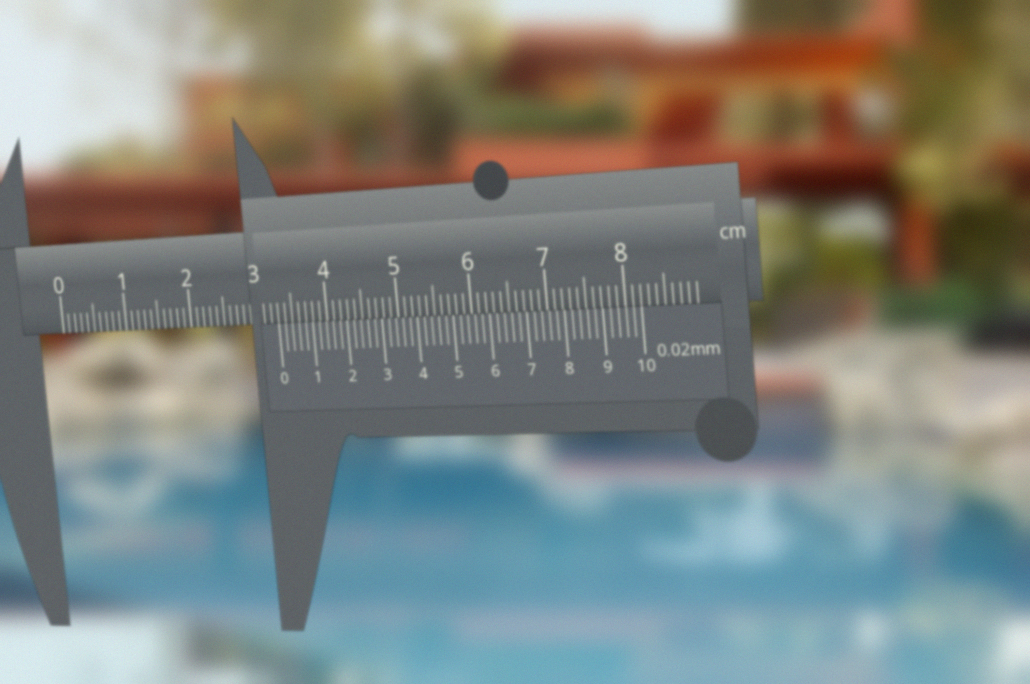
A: 33.0 mm
